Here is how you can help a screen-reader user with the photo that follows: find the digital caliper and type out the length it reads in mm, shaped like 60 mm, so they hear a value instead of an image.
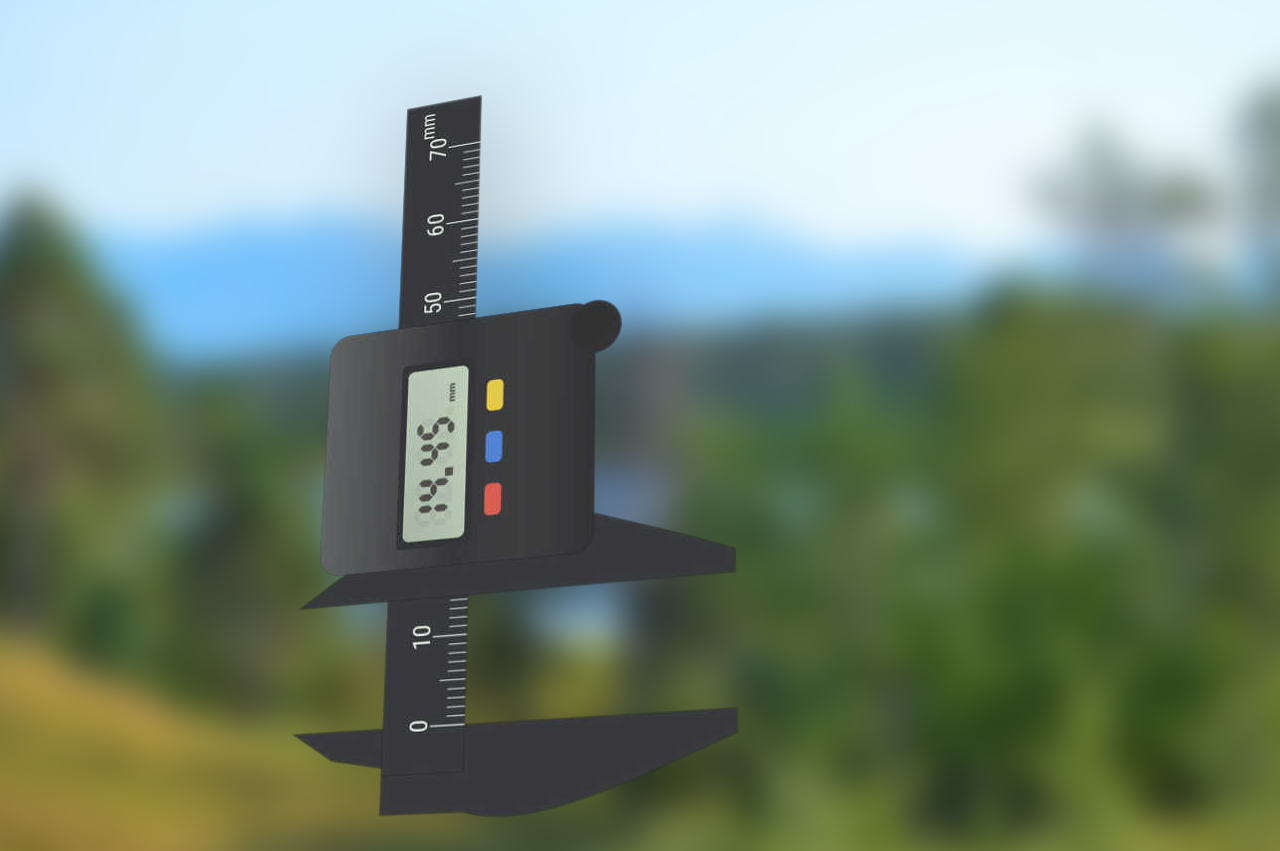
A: 14.45 mm
